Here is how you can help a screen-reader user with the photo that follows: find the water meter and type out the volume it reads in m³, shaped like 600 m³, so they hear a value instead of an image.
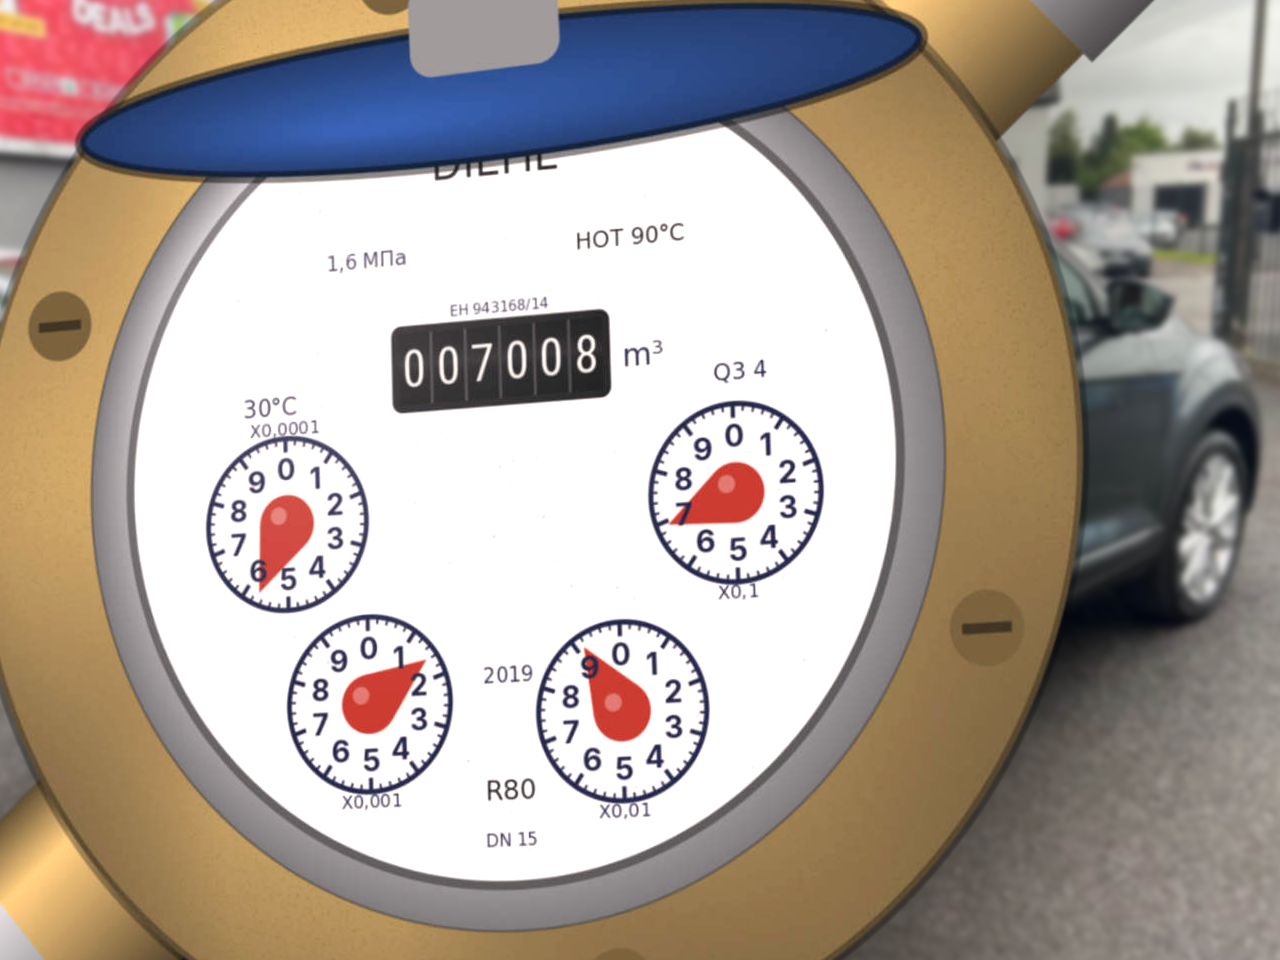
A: 7008.6915 m³
